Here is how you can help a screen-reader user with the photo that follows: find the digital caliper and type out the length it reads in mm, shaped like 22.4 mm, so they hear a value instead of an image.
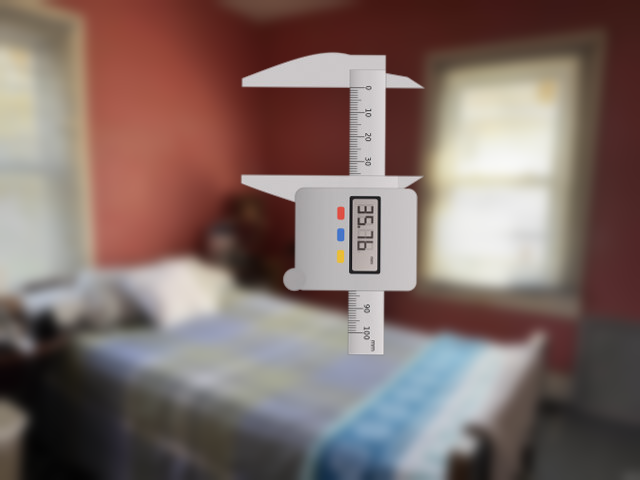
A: 35.76 mm
